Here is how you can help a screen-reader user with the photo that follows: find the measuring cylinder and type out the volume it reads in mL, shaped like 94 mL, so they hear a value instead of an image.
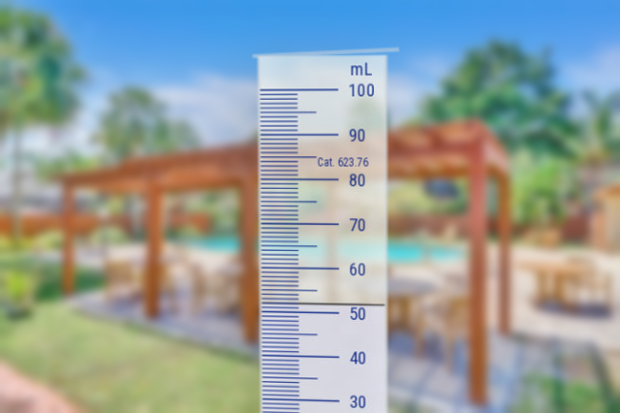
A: 52 mL
